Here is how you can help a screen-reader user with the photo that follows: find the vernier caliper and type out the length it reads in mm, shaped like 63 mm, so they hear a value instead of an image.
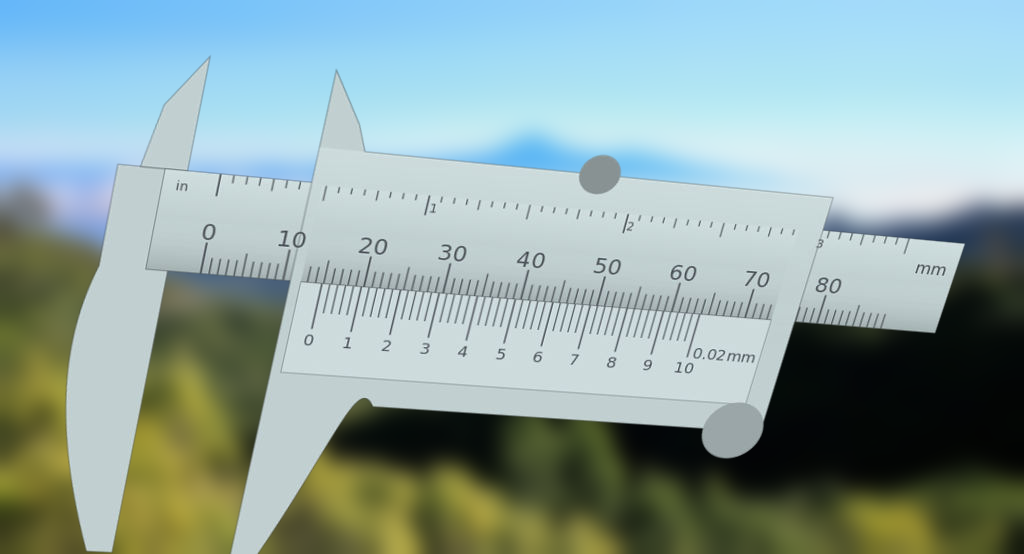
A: 14.8 mm
